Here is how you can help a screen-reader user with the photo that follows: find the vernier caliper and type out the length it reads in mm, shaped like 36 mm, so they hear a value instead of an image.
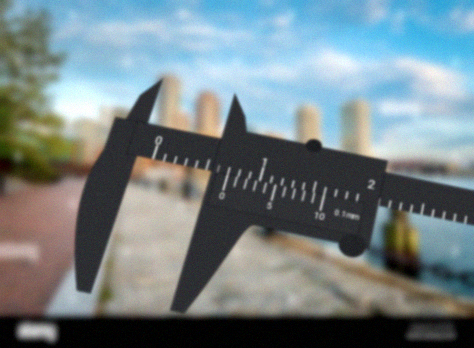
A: 7.0 mm
